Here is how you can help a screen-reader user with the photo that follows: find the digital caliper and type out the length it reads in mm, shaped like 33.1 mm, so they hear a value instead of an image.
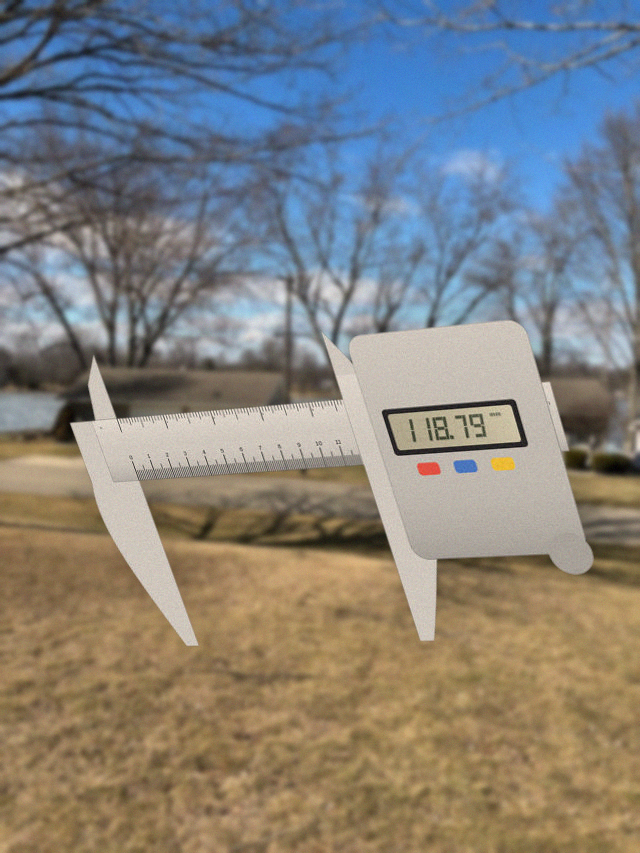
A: 118.79 mm
